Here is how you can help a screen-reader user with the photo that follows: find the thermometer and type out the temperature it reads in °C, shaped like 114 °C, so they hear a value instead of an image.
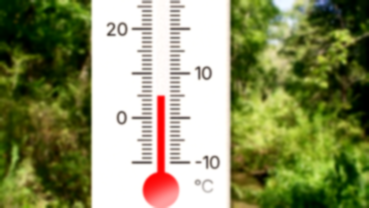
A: 5 °C
